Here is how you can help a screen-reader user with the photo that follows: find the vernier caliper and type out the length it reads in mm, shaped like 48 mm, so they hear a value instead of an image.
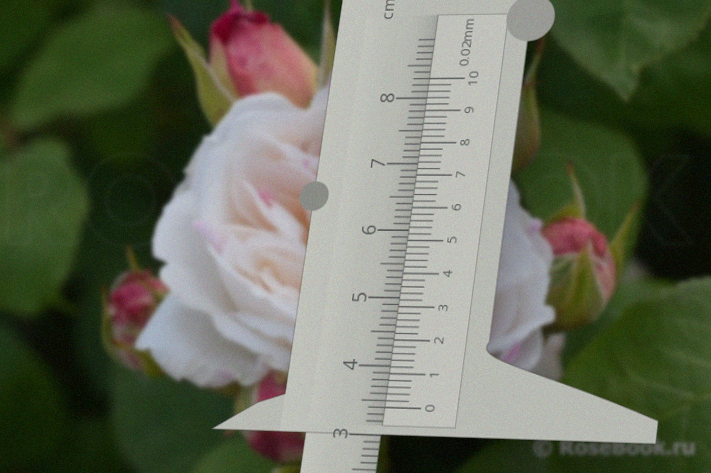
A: 34.0 mm
